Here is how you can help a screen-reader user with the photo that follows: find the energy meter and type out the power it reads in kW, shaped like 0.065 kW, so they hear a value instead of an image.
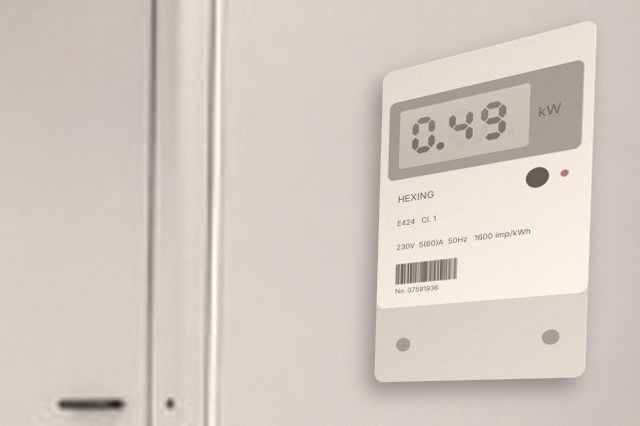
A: 0.49 kW
